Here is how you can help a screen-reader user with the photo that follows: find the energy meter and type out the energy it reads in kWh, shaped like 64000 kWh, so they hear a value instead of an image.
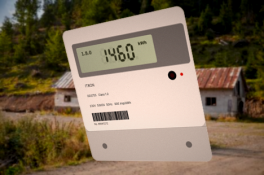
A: 1460 kWh
